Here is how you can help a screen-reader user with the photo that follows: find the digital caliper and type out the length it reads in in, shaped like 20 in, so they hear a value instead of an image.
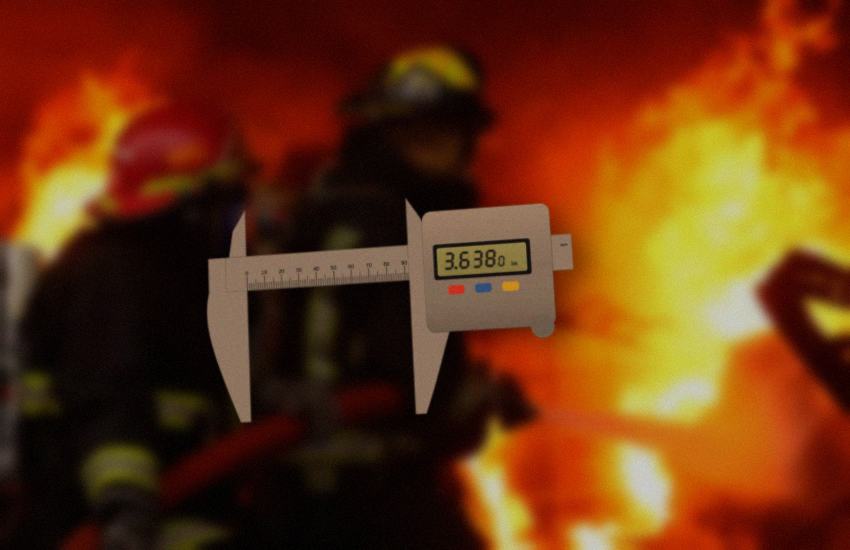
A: 3.6380 in
